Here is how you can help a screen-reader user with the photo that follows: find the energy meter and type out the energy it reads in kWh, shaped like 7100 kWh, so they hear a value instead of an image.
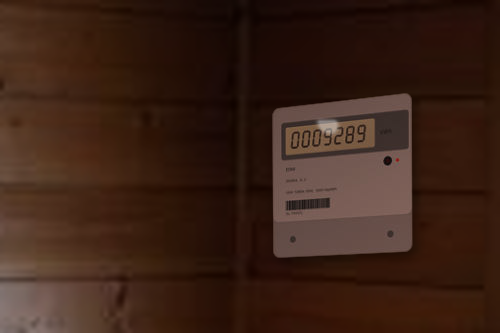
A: 9289 kWh
